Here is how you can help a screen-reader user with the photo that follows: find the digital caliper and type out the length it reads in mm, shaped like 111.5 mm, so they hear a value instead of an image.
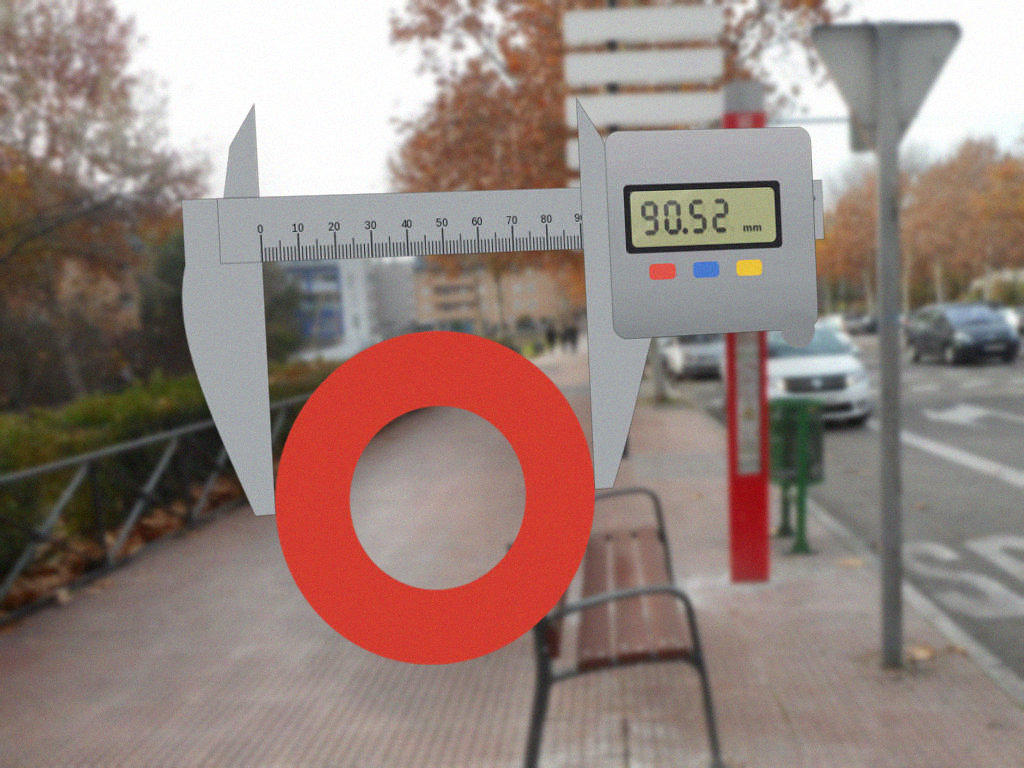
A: 90.52 mm
